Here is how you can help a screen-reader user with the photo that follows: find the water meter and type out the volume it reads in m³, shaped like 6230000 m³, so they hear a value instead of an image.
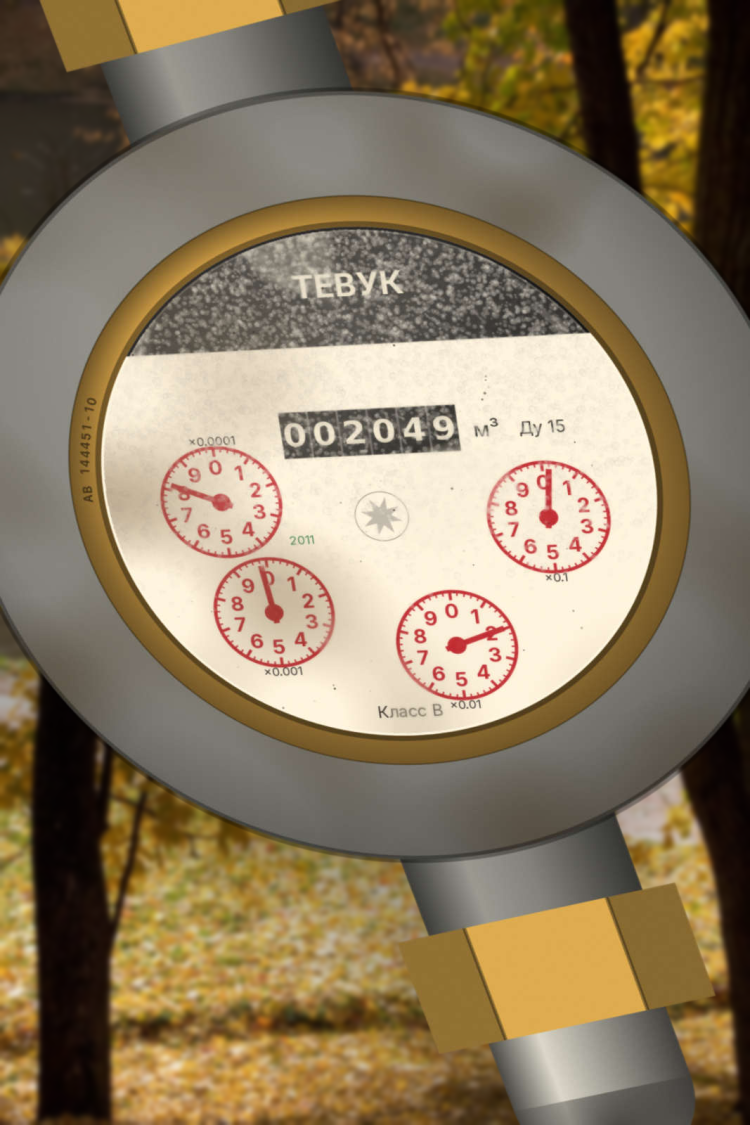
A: 2049.0198 m³
